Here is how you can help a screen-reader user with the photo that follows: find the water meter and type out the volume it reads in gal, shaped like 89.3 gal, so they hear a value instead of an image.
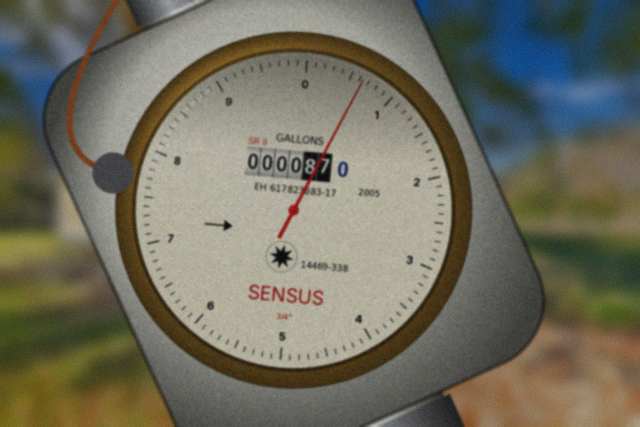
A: 870.6 gal
